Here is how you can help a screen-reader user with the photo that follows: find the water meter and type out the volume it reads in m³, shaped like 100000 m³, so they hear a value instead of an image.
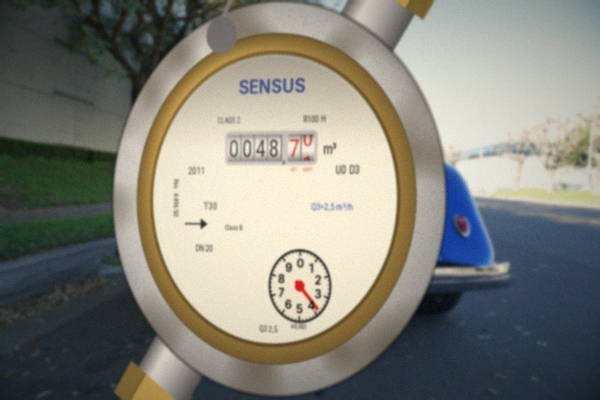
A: 48.703 m³
